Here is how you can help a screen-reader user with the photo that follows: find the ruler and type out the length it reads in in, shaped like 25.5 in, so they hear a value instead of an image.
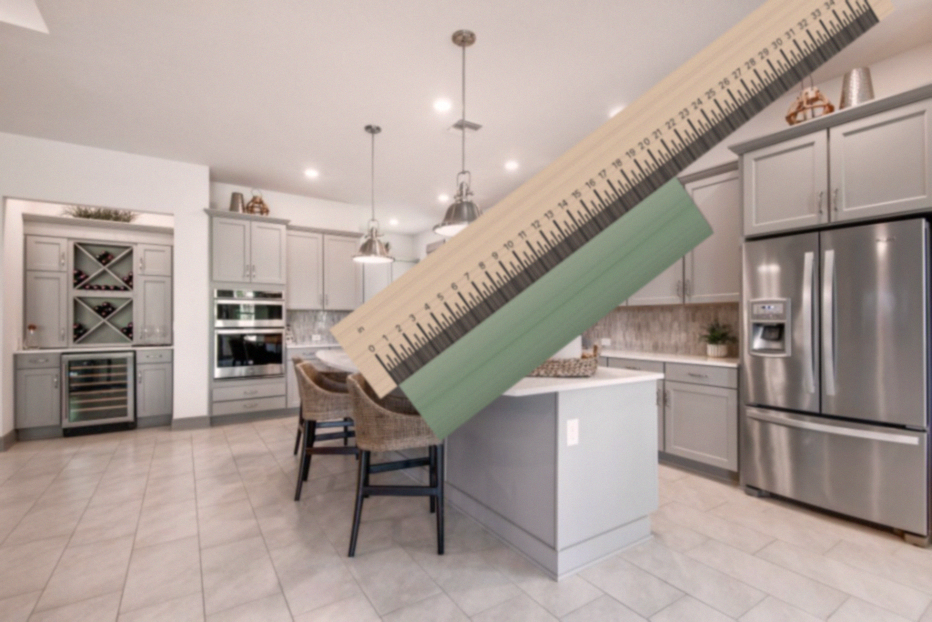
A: 20.5 in
